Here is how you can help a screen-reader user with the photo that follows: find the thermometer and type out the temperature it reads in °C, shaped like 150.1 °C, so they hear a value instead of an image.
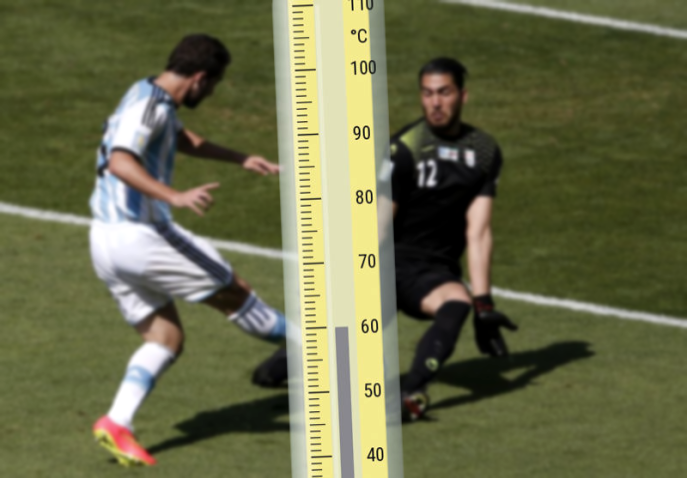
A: 60 °C
